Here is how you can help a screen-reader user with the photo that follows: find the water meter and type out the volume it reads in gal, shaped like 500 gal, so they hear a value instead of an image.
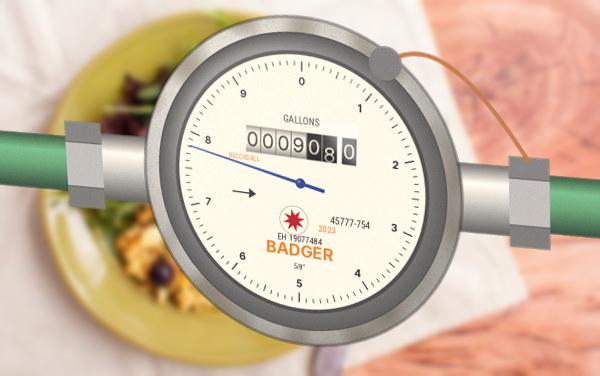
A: 9077.8 gal
